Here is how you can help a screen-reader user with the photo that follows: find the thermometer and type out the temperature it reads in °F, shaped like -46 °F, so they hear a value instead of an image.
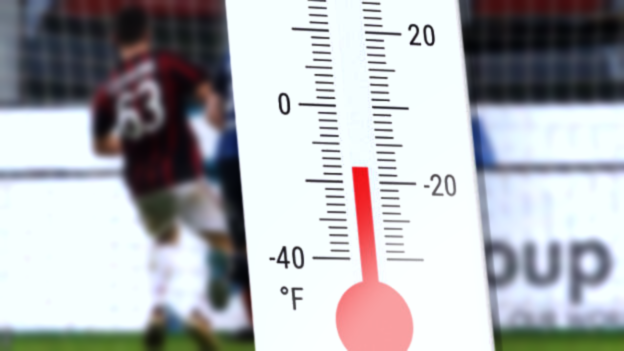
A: -16 °F
